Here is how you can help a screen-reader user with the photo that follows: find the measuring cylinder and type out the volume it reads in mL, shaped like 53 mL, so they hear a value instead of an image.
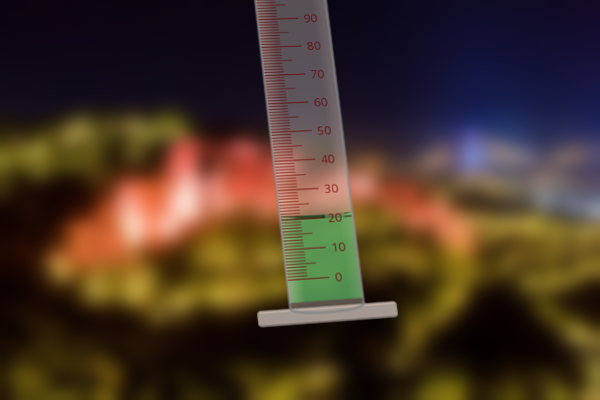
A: 20 mL
